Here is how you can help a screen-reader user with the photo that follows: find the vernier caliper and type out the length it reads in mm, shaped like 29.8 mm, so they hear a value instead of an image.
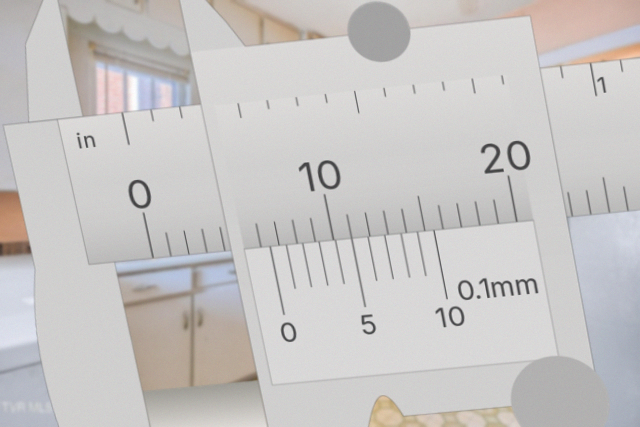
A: 6.5 mm
